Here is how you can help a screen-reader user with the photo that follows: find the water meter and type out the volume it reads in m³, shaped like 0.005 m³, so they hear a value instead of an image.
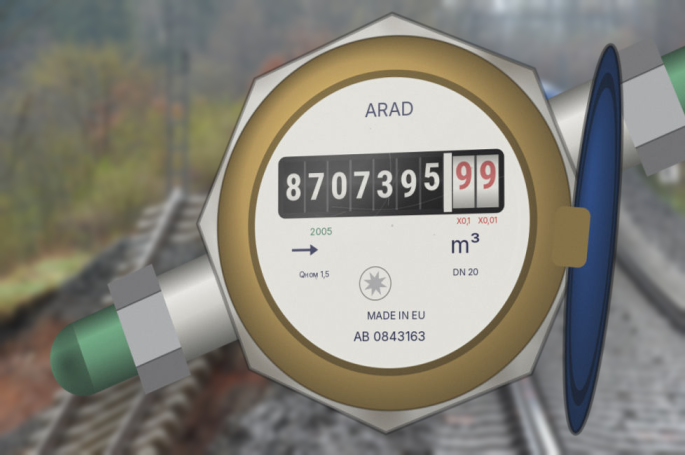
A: 8707395.99 m³
